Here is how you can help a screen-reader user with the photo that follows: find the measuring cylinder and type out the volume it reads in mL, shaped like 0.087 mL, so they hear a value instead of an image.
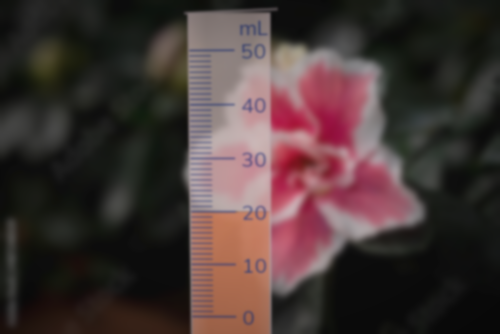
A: 20 mL
